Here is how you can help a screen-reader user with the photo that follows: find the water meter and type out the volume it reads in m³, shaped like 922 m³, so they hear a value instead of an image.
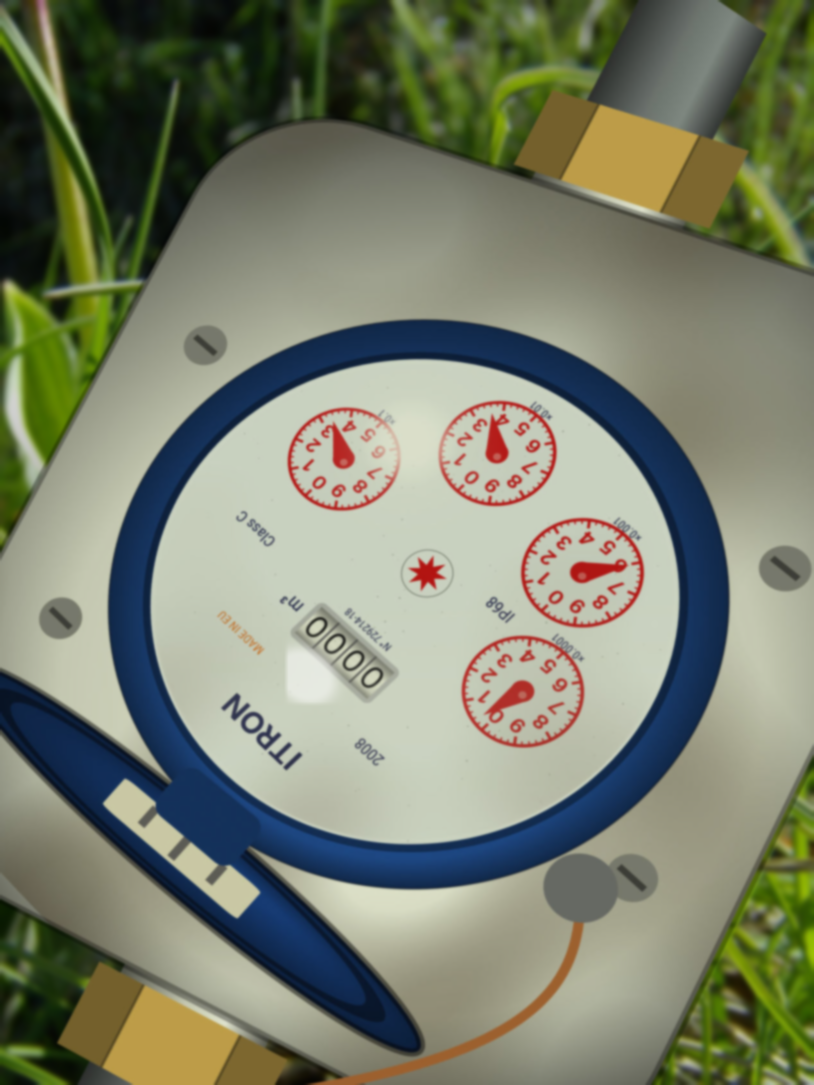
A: 0.3360 m³
